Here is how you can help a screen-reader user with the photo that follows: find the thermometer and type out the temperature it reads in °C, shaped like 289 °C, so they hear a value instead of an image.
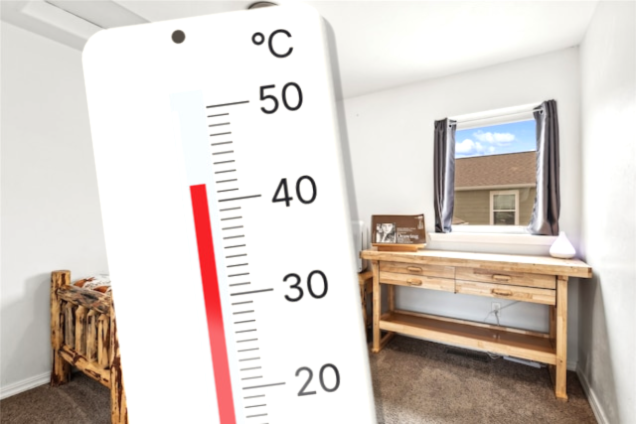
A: 42 °C
